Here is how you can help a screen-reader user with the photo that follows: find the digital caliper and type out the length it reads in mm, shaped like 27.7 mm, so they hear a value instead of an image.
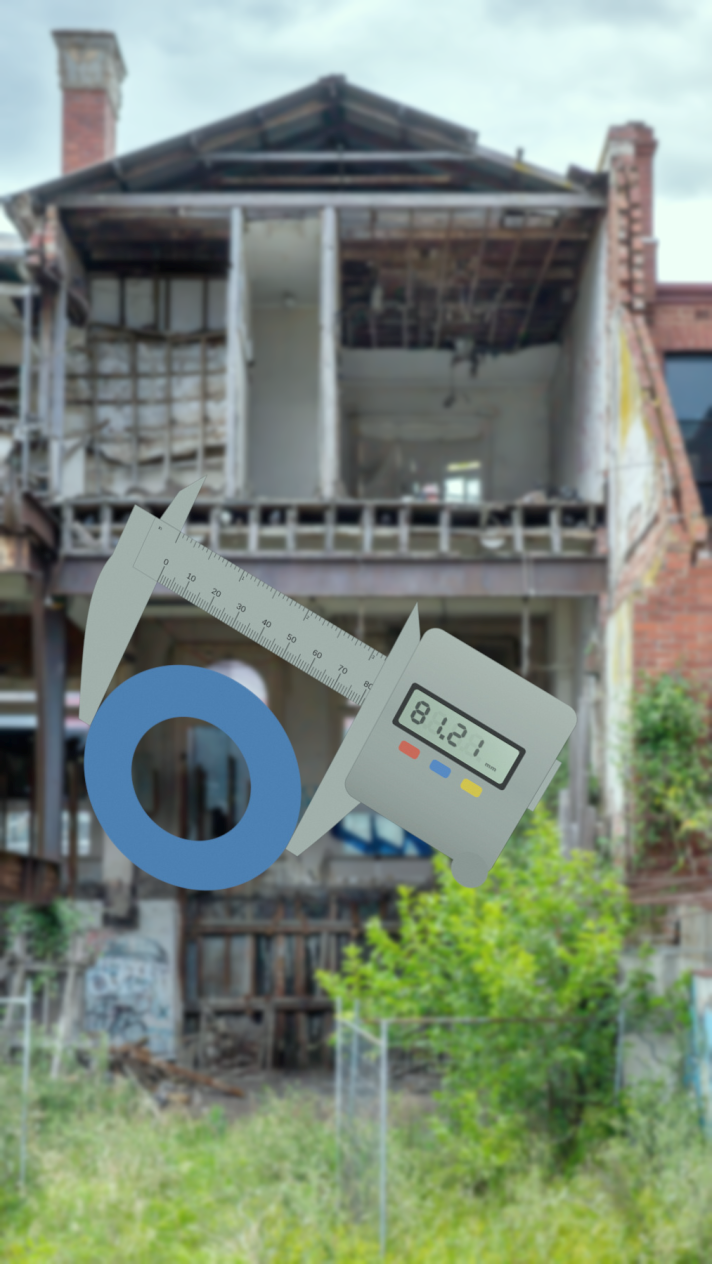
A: 81.21 mm
